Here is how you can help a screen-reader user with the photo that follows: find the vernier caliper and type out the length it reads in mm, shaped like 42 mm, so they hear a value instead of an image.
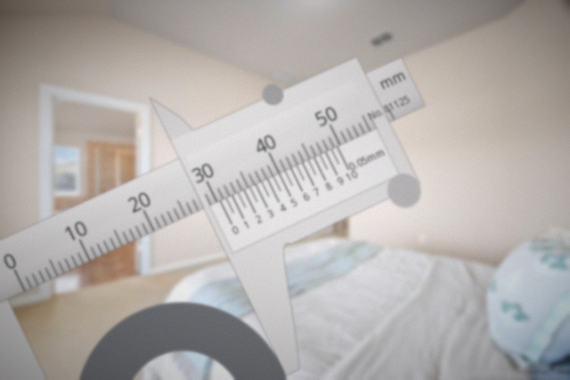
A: 30.5 mm
